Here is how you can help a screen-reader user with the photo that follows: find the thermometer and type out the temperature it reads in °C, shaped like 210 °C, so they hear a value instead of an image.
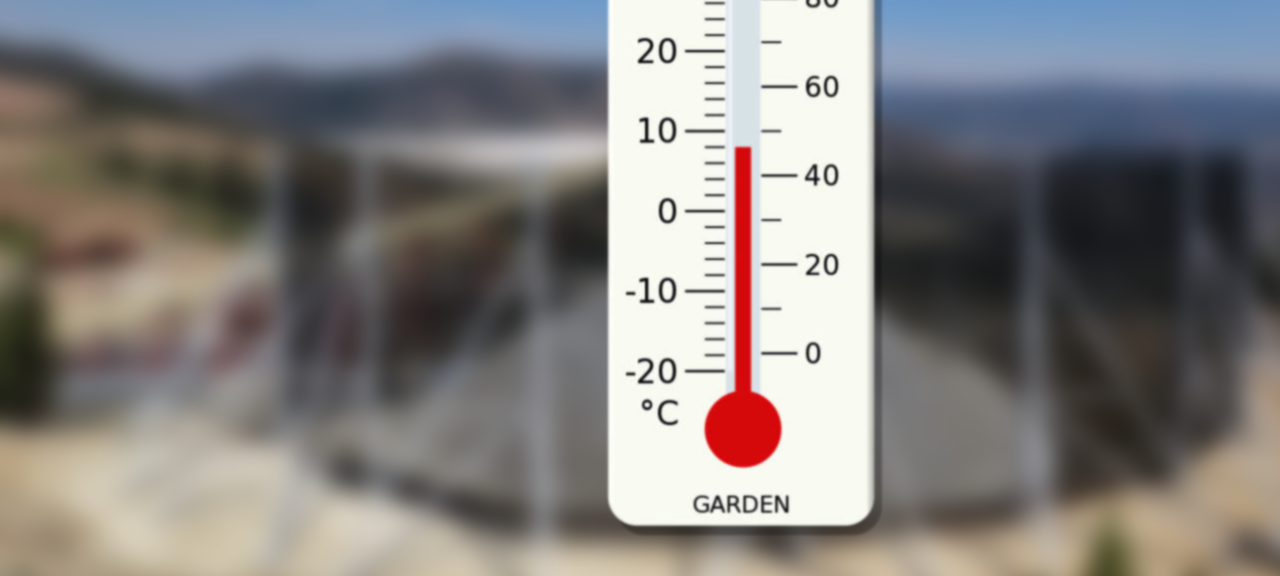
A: 8 °C
